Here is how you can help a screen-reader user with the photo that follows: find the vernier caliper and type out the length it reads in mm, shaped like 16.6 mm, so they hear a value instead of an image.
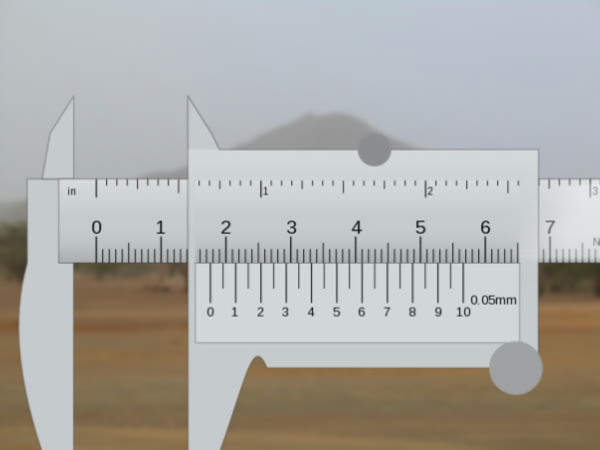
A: 17.6 mm
